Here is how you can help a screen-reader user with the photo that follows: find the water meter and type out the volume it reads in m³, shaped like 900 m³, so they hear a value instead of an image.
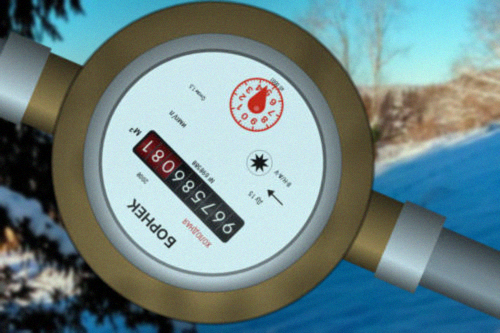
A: 967586.0814 m³
